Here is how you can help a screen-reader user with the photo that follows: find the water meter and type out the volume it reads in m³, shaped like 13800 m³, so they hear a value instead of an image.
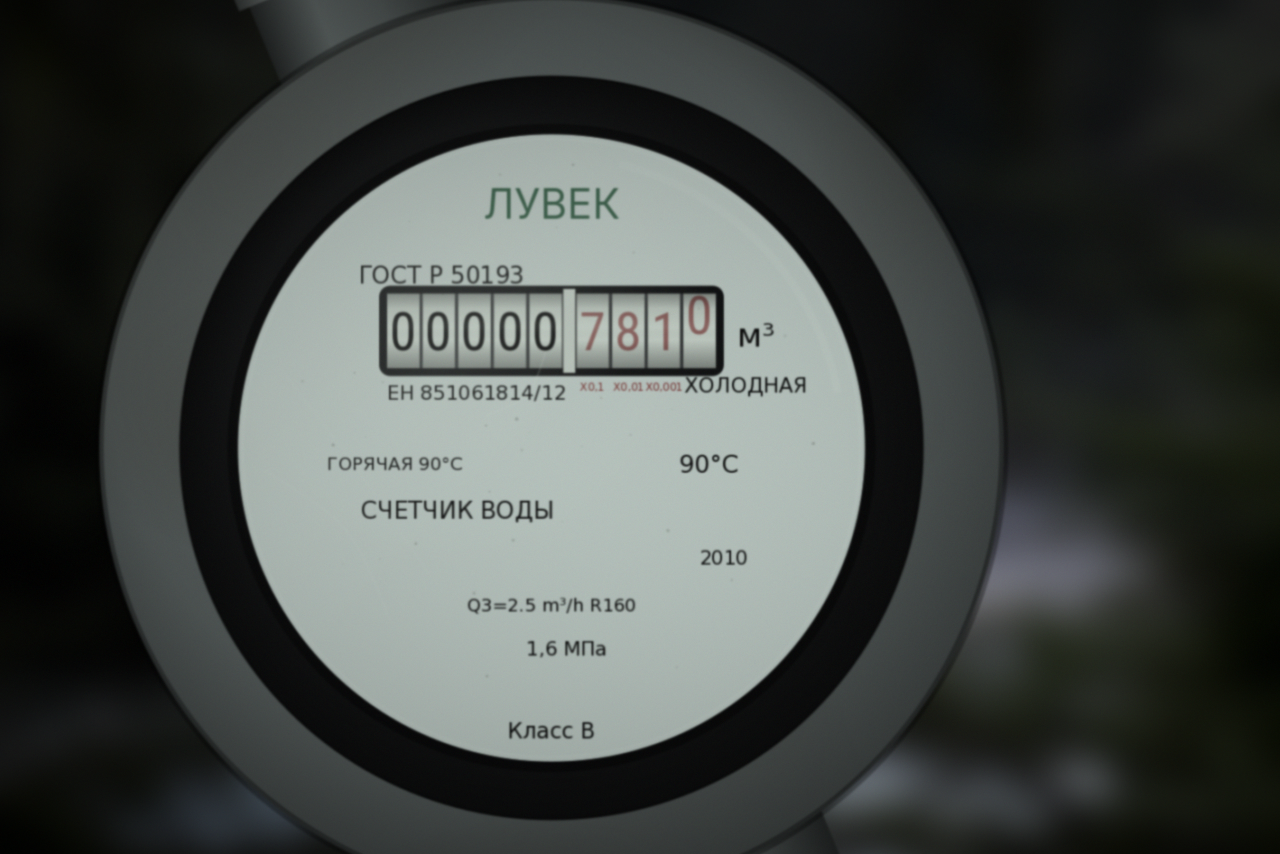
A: 0.7810 m³
